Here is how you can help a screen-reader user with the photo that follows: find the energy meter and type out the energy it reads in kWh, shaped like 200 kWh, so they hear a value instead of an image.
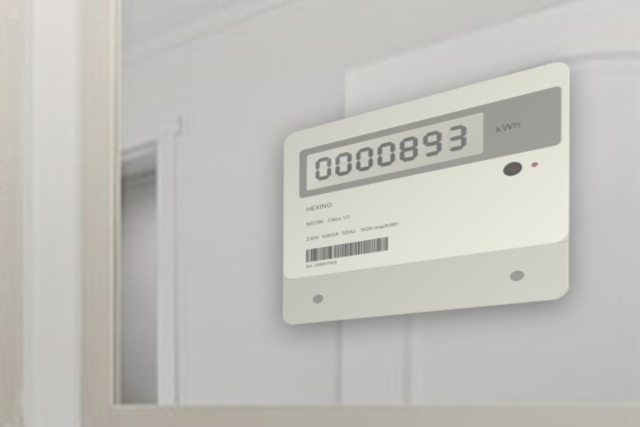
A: 893 kWh
